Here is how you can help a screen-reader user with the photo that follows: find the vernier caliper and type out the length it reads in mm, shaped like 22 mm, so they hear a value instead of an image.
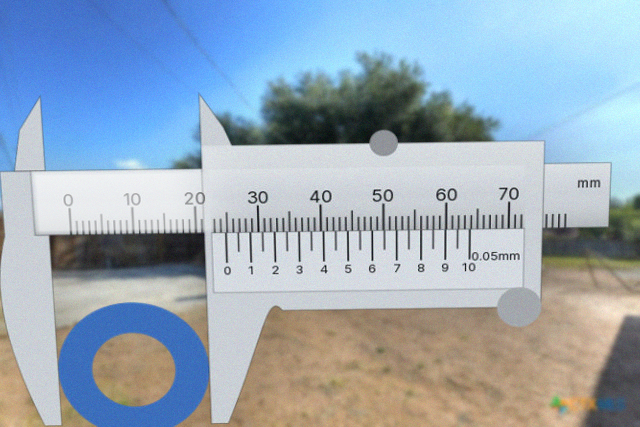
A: 24.8 mm
